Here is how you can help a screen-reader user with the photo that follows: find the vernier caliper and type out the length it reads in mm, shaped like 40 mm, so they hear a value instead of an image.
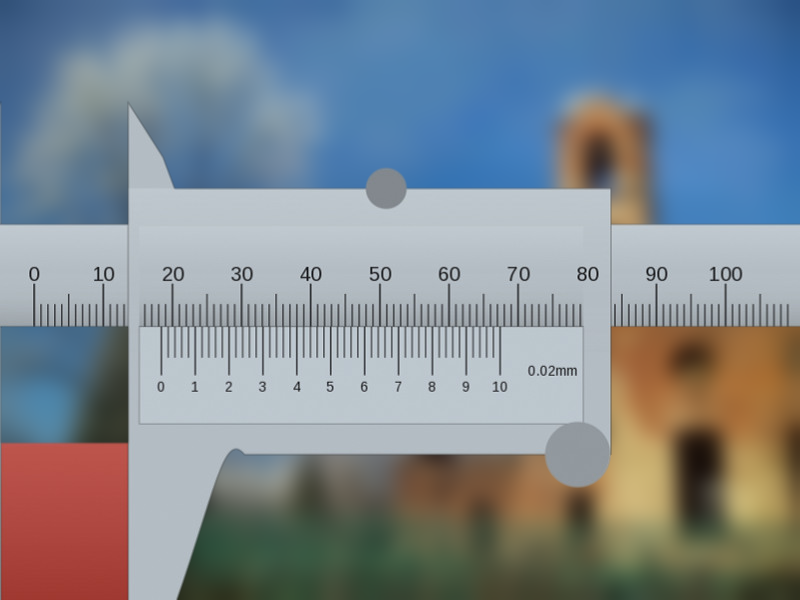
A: 18.4 mm
